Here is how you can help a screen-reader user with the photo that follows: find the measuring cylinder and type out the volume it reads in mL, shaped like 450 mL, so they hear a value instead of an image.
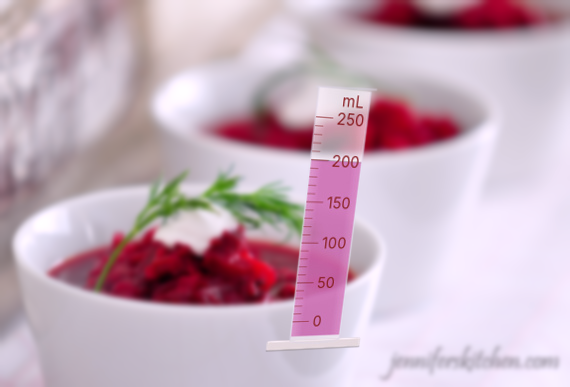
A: 200 mL
